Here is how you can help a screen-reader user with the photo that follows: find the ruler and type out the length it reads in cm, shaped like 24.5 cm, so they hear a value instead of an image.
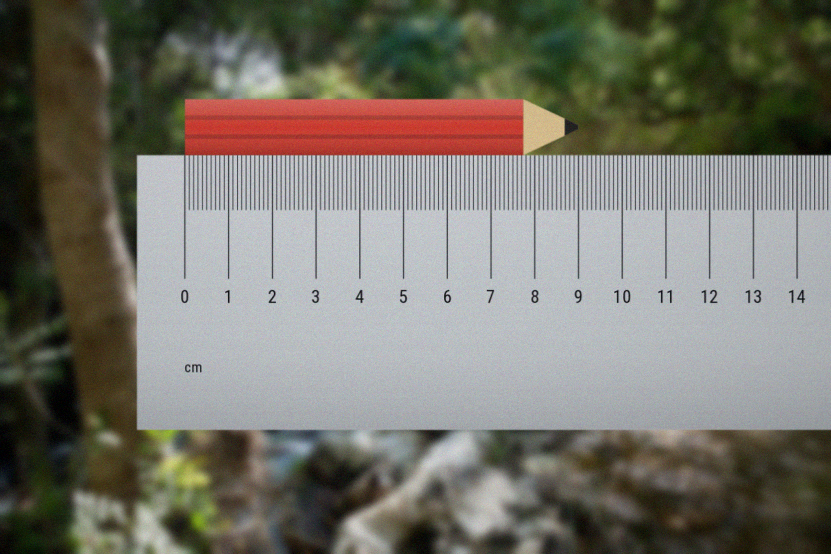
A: 9 cm
